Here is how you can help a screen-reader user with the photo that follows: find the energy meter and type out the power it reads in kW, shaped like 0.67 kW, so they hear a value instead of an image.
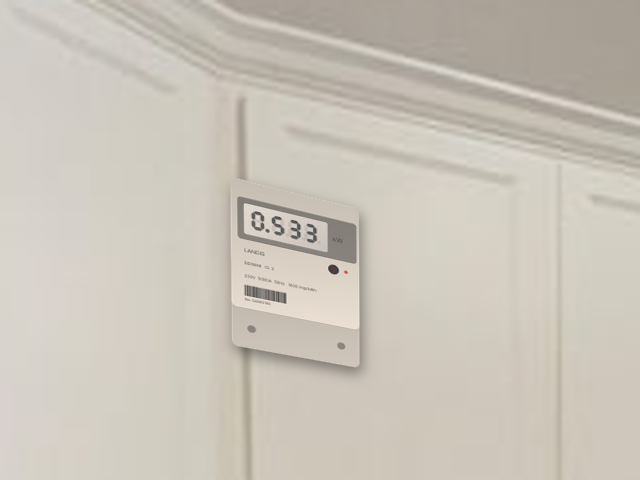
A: 0.533 kW
